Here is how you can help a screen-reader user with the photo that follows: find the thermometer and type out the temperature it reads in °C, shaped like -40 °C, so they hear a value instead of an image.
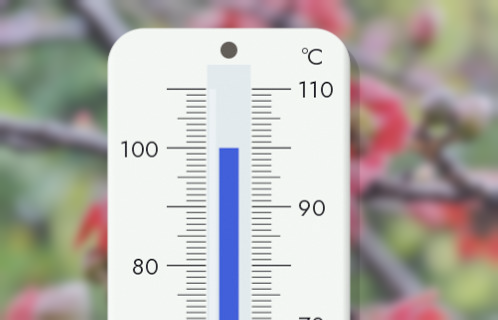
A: 100 °C
